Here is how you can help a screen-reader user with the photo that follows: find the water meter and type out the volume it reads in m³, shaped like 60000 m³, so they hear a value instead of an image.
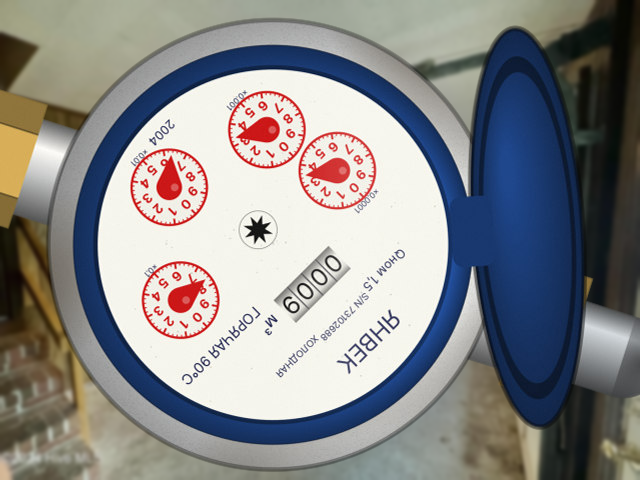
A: 9.7633 m³
